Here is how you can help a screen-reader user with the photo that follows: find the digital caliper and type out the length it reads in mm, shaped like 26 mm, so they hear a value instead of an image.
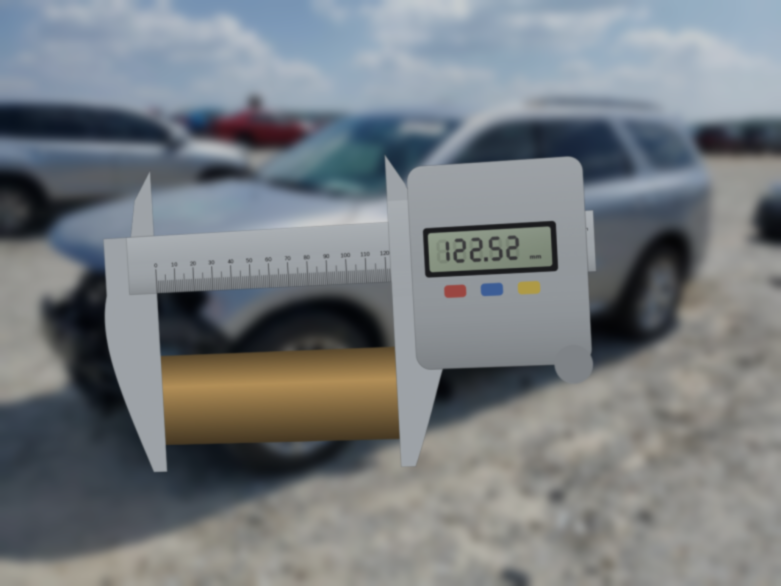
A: 122.52 mm
